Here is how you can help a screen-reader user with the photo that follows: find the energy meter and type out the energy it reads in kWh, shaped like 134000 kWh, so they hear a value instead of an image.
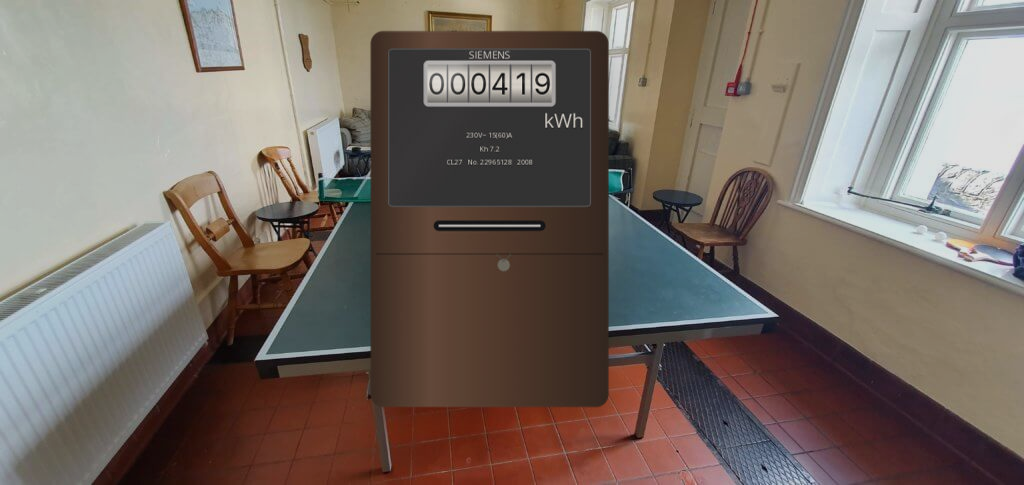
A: 419 kWh
